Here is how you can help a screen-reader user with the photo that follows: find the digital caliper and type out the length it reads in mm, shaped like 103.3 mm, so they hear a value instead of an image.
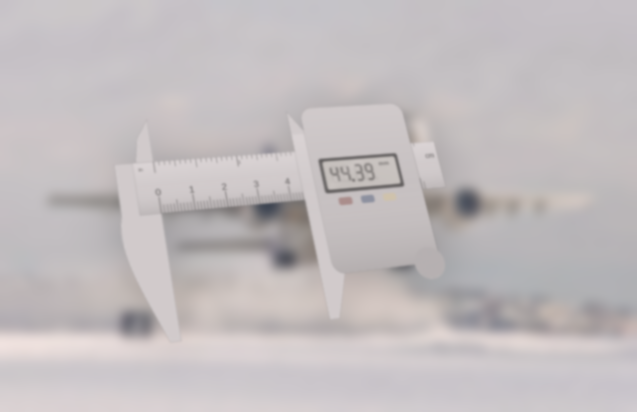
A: 44.39 mm
